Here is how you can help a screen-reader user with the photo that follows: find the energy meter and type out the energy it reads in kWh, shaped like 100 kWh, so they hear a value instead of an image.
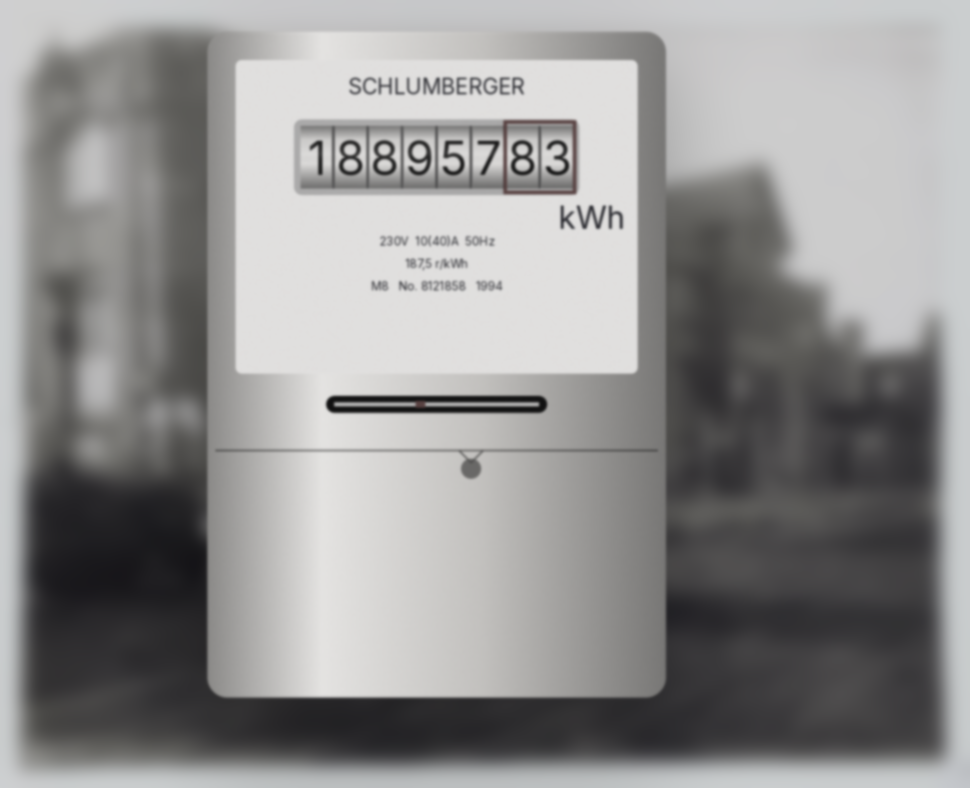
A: 188957.83 kWh
